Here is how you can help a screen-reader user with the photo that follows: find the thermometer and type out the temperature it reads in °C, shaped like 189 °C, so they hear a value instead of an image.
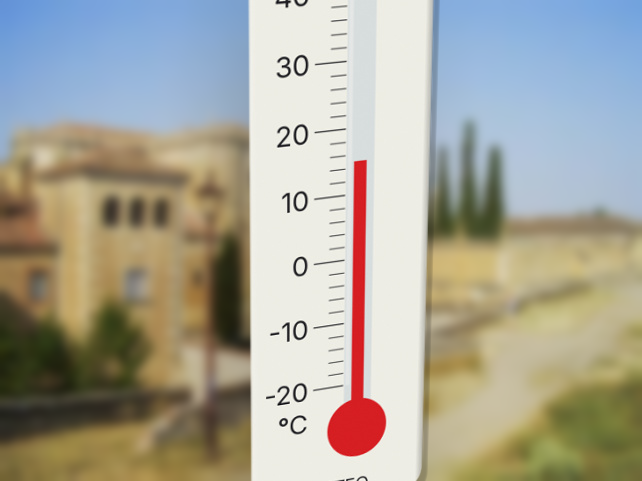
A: 15 °C
